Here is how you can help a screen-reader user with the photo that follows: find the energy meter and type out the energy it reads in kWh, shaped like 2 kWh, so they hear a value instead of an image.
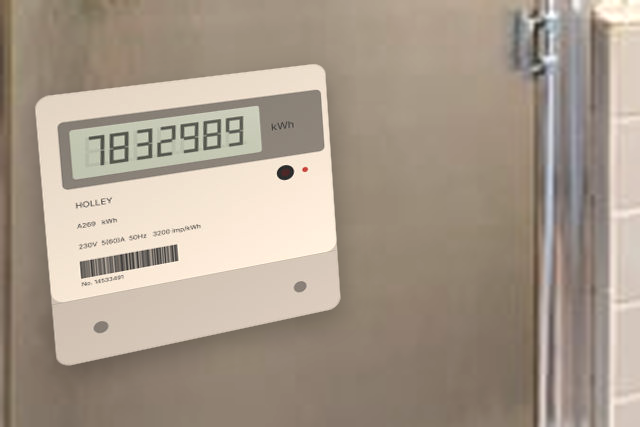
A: 7832989 kWh
